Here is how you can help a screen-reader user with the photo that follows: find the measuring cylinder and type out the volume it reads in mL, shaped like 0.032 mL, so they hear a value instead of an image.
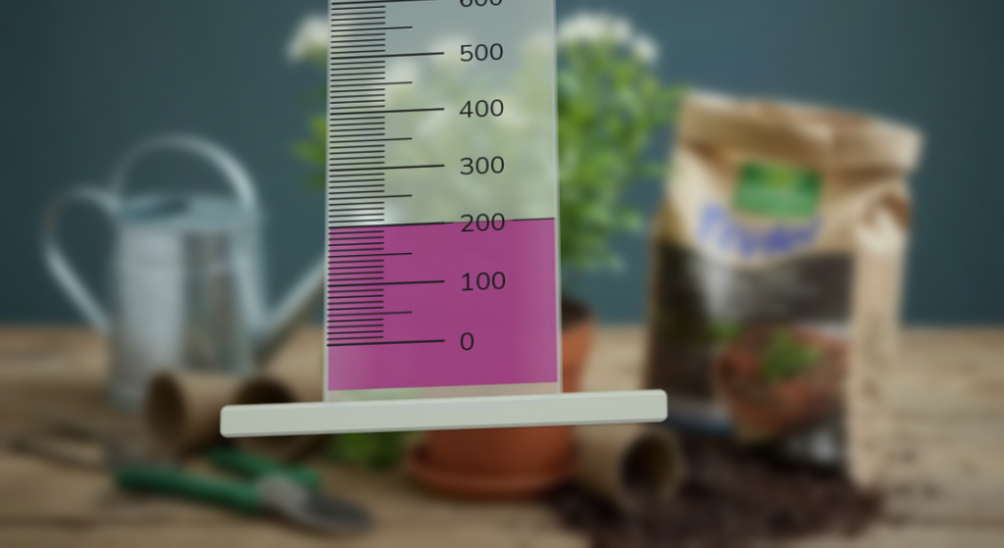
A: 200 mL
